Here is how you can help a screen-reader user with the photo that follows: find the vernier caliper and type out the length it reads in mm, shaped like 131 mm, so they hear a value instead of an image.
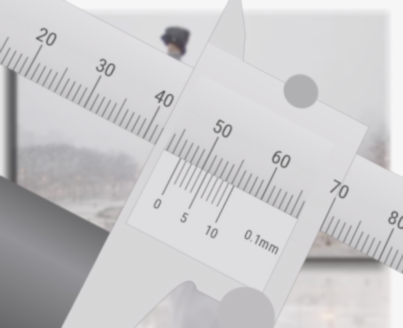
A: 46.4 mm
